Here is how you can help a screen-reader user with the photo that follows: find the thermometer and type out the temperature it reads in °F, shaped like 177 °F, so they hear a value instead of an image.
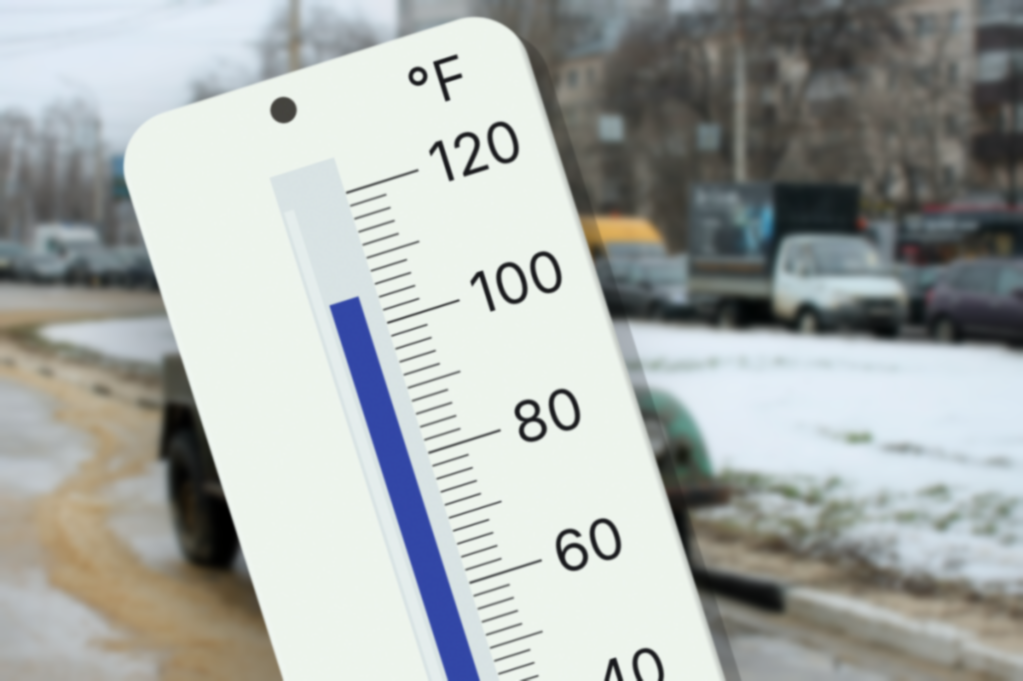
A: 105 °F
